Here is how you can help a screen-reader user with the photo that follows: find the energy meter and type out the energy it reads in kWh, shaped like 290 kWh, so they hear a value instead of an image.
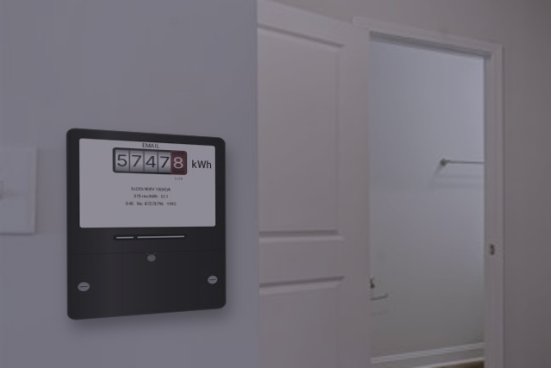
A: 5747.8 kWh
